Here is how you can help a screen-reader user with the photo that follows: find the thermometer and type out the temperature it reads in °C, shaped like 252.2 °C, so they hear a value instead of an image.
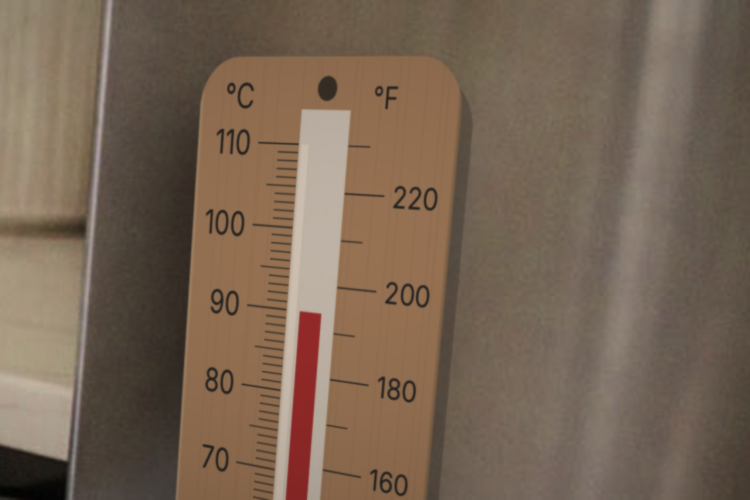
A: 90 °C
